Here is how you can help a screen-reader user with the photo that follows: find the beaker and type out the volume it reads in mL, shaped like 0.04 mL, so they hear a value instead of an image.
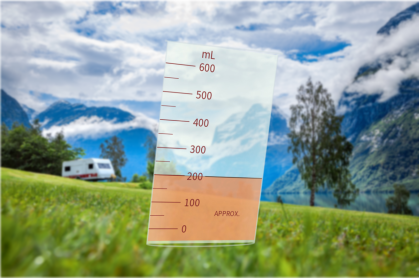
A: 200 mL
